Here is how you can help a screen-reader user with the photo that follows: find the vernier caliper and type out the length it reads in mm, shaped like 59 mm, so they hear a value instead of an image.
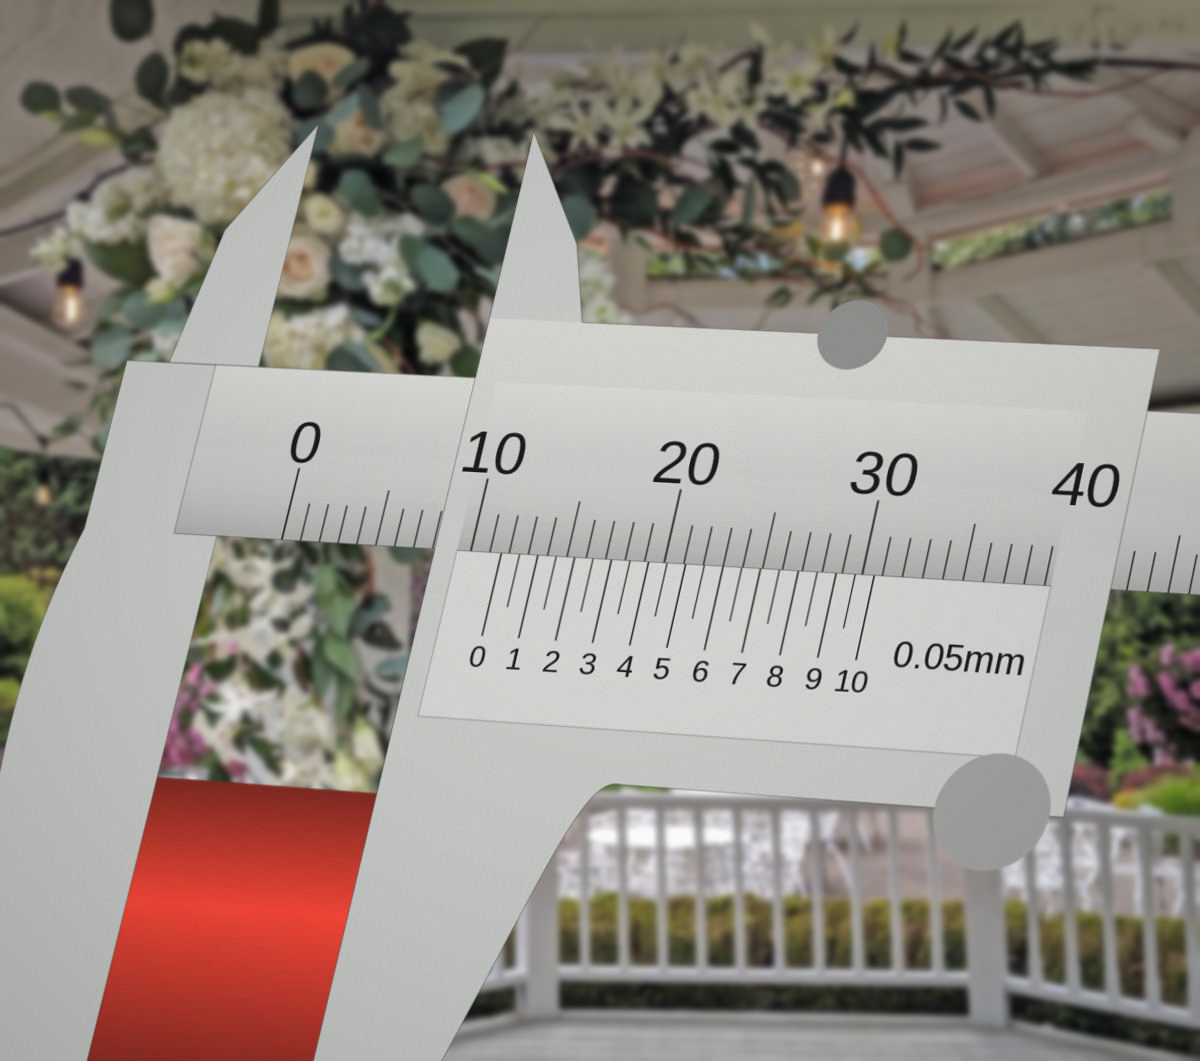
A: 11.6 mm
